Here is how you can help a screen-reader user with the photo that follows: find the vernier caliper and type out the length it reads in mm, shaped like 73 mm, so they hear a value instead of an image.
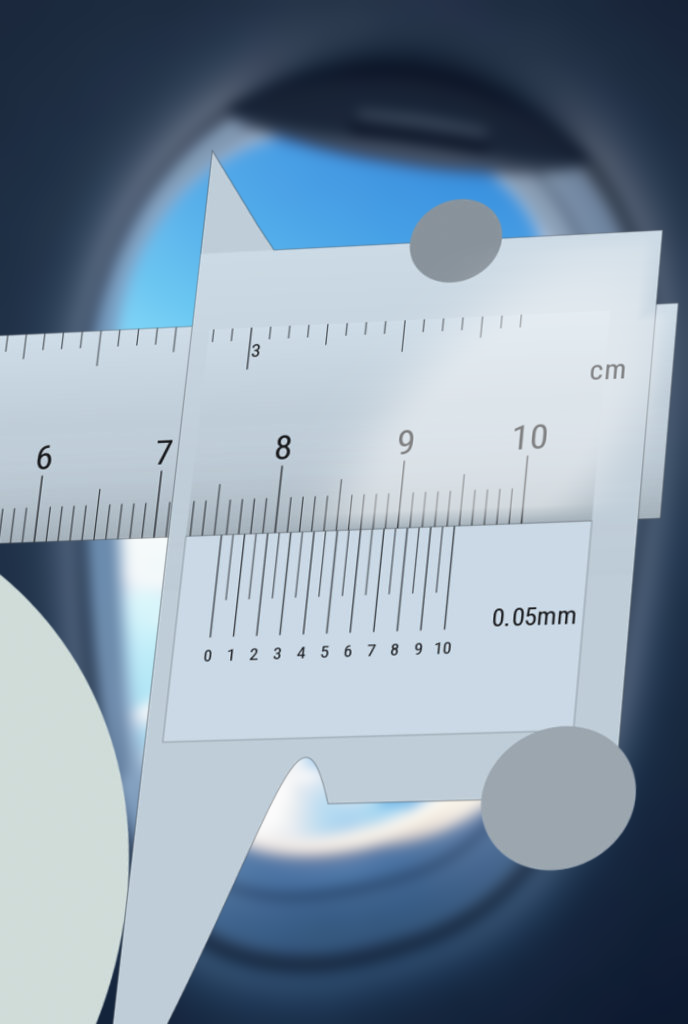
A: 75.6 mm
